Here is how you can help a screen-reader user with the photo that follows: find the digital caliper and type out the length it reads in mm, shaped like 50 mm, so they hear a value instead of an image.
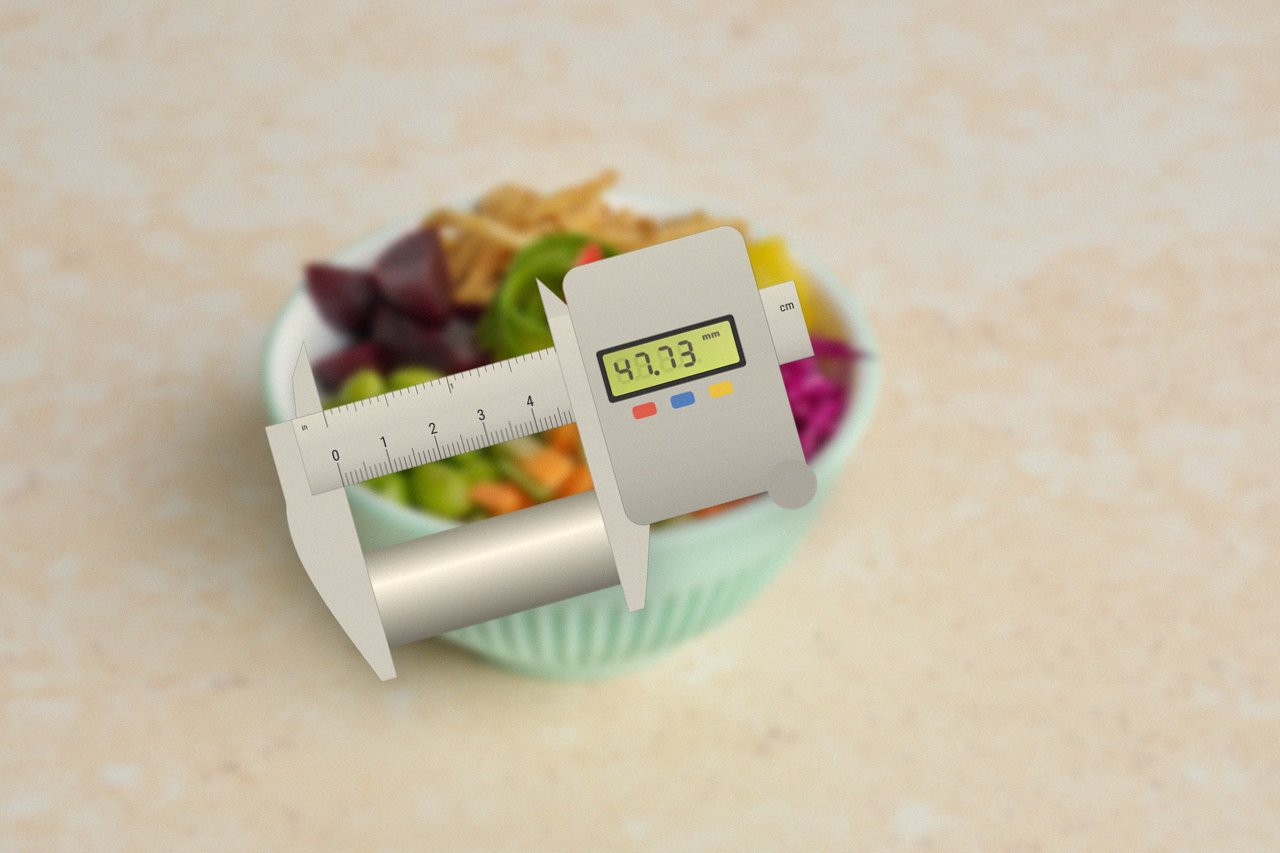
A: 47.73 mm
